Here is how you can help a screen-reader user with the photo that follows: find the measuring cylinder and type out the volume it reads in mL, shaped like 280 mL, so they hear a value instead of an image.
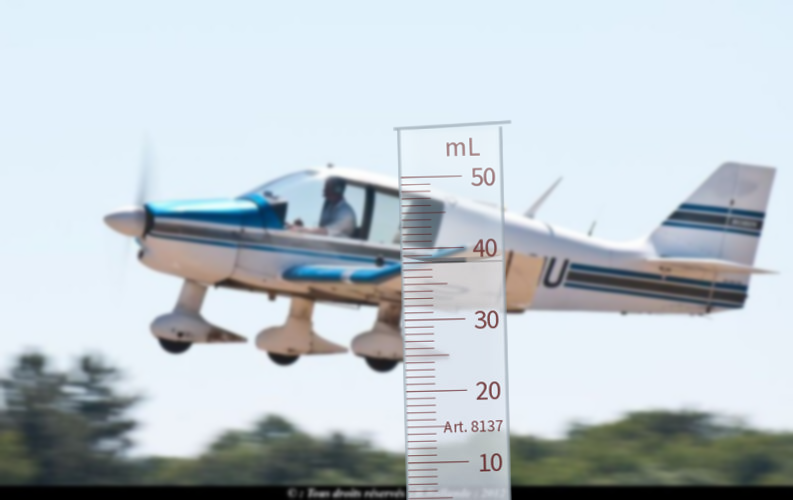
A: 38 mL
